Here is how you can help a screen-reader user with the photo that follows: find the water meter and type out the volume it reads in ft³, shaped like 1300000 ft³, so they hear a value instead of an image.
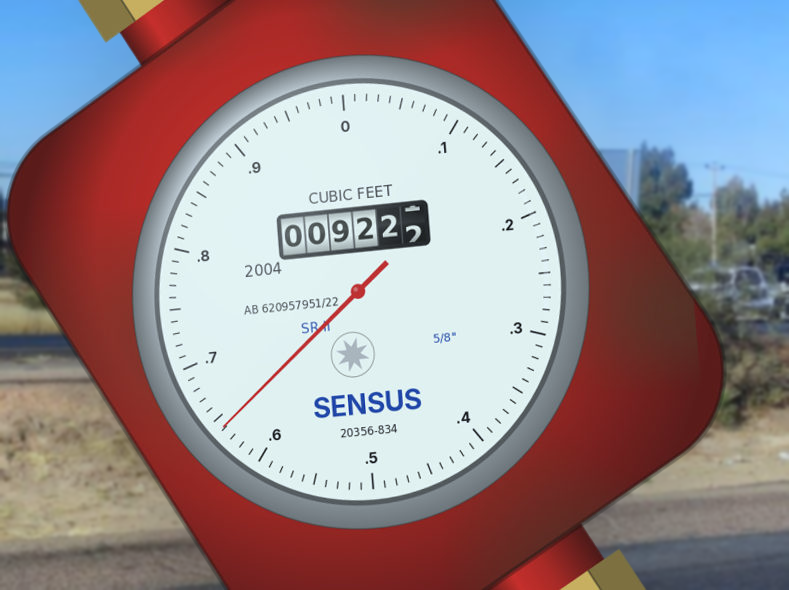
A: 9221.64 ft³
